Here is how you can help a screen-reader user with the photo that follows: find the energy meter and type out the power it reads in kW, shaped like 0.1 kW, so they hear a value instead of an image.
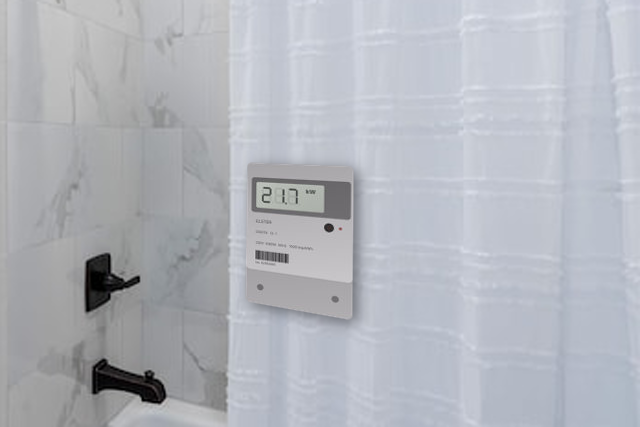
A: 21.7 kW
